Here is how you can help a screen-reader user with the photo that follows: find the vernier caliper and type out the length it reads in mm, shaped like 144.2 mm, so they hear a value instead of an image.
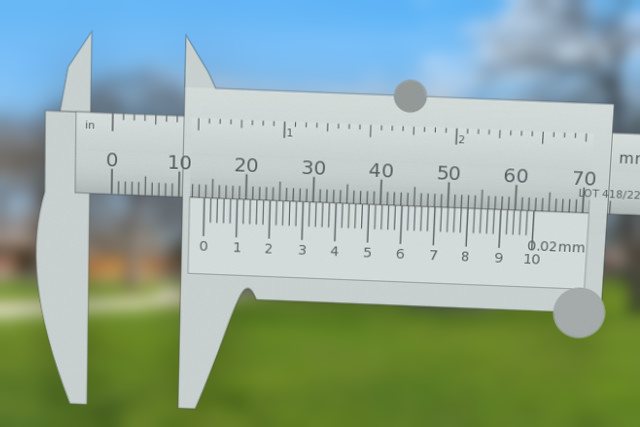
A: 13.8 mm
